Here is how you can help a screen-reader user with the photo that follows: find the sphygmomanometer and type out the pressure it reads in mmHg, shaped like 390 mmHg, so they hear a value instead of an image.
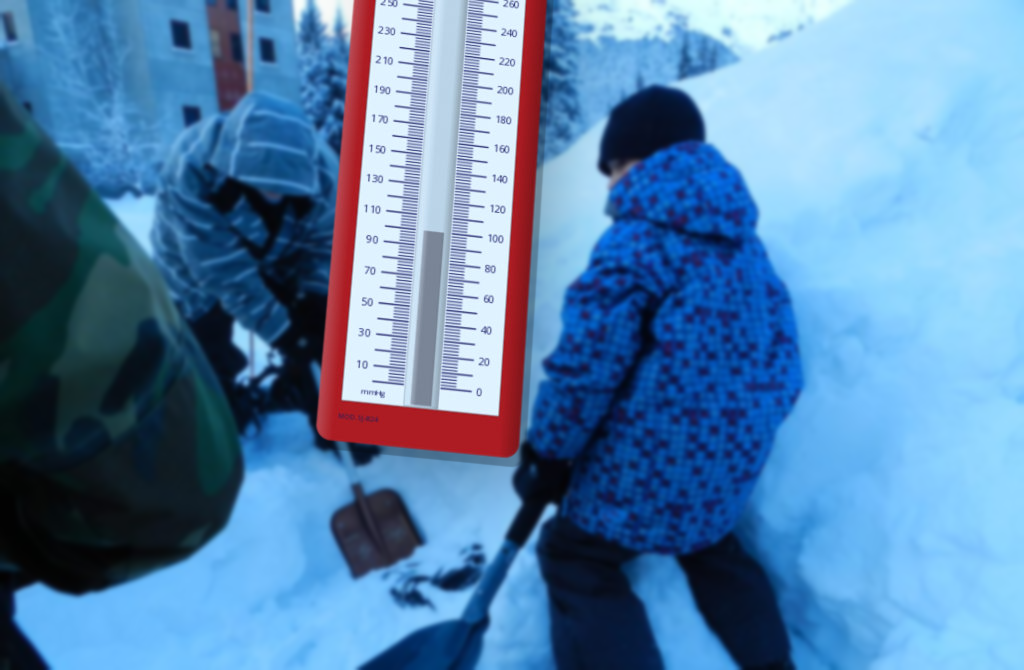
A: 100 mmHg
